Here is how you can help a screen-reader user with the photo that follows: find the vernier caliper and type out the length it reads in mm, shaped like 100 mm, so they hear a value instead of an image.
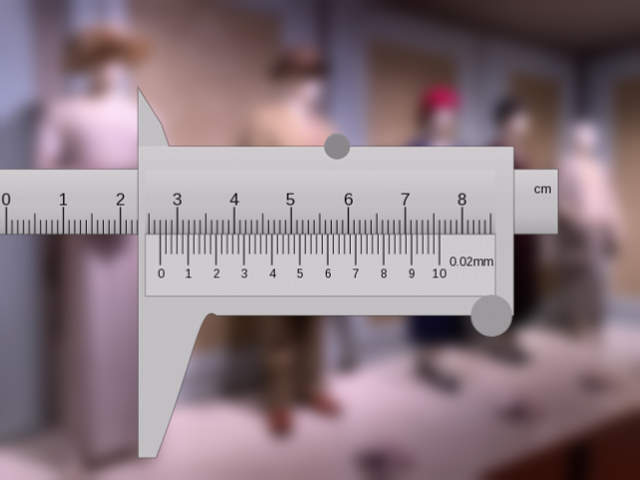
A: 27.0 mm
